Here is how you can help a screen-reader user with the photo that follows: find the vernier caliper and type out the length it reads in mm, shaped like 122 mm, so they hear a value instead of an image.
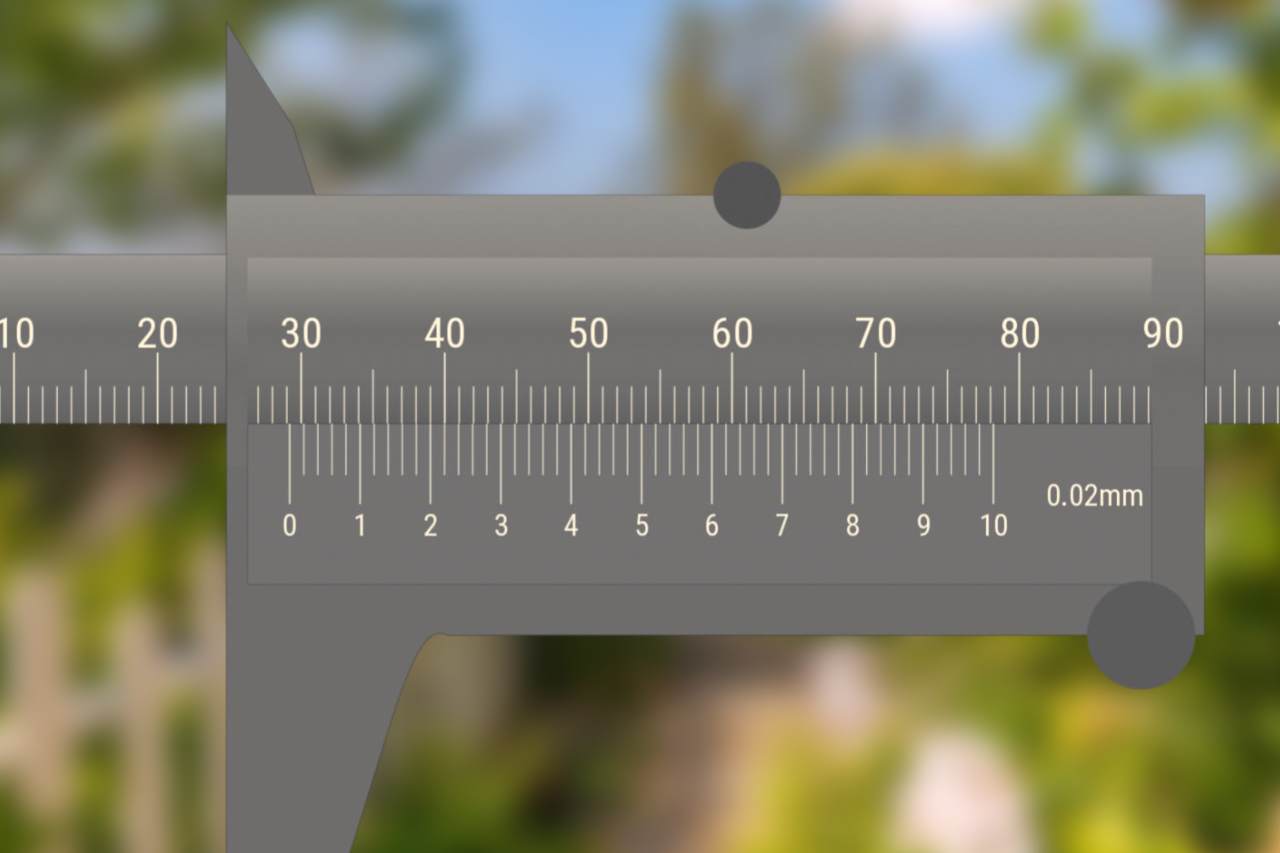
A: 29.2 mm
